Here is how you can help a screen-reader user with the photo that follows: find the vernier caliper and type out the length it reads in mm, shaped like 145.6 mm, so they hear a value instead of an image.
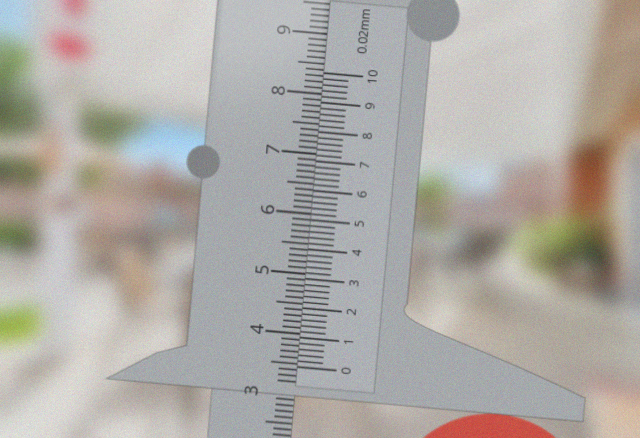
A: 34.5 mm
